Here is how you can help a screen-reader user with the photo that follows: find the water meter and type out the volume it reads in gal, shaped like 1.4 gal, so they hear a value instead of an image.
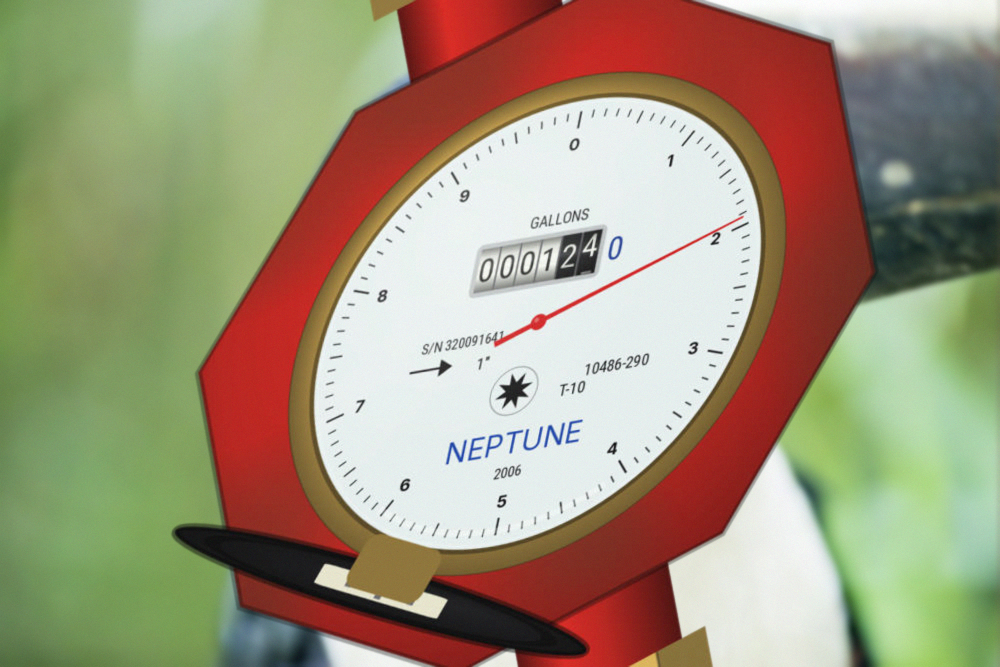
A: 1241.9 gal
